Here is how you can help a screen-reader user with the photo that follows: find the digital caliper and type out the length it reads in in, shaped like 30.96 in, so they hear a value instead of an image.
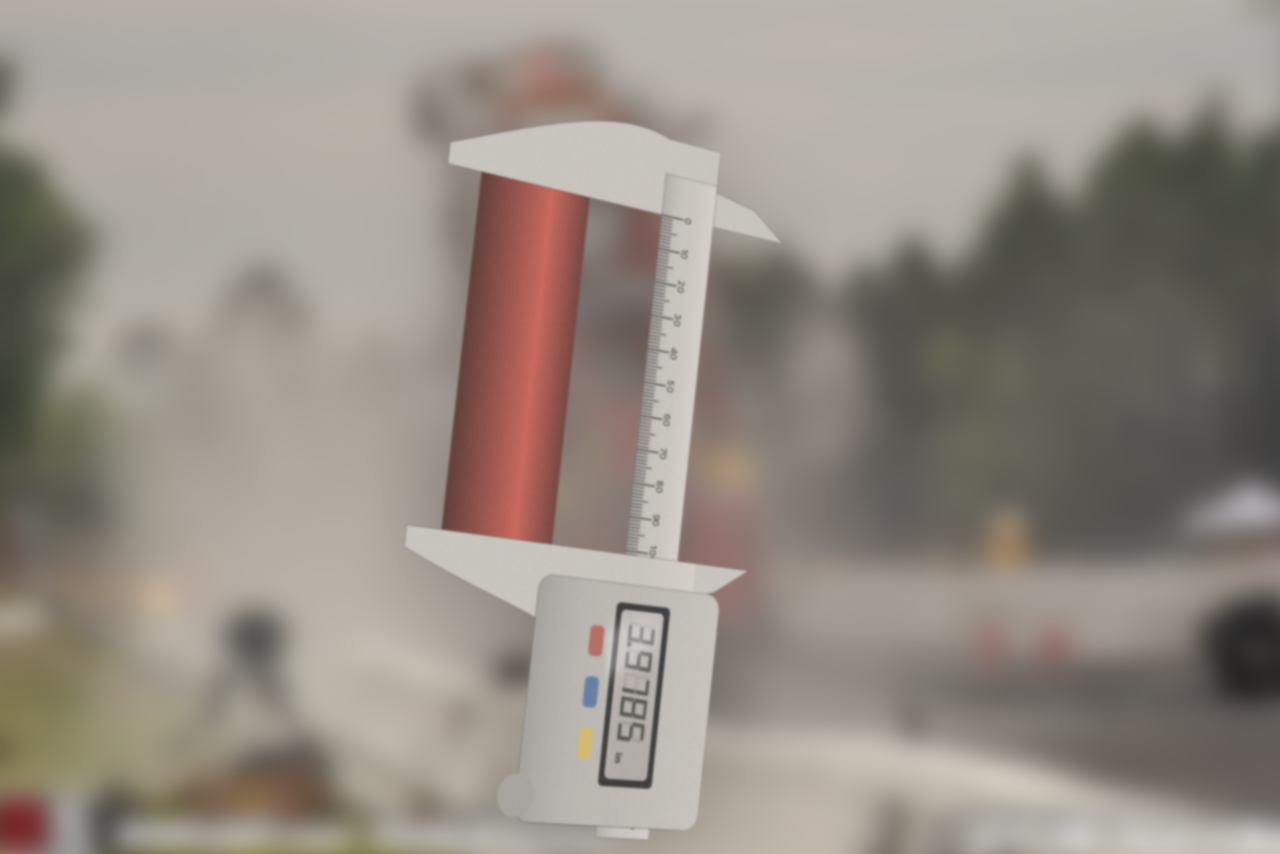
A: 3.9785 in
